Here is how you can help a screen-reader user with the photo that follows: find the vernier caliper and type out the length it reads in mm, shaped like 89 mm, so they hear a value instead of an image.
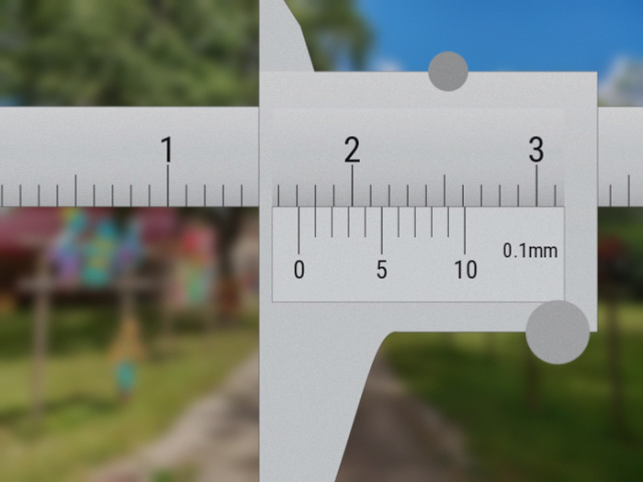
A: 17.1 mm
